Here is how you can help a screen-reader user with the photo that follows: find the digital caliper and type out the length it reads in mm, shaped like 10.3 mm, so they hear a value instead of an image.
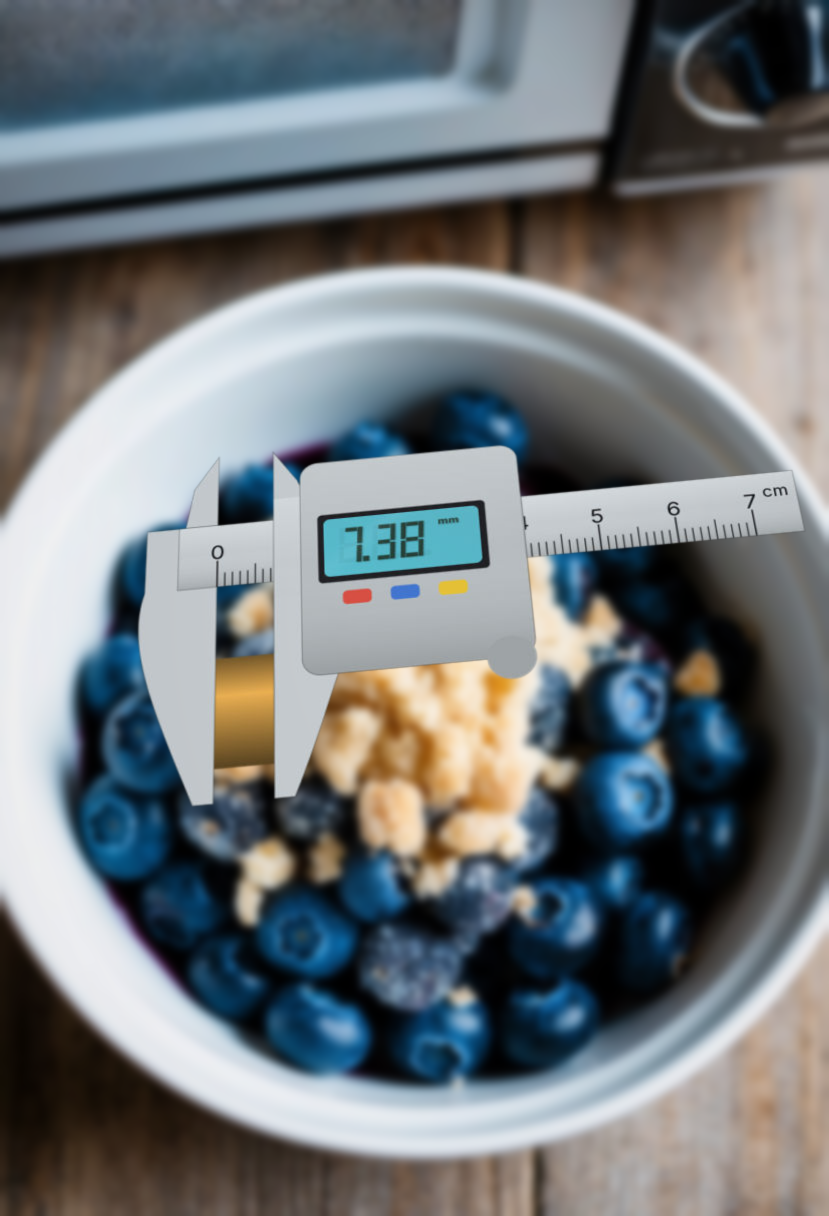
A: 7.38 mm
